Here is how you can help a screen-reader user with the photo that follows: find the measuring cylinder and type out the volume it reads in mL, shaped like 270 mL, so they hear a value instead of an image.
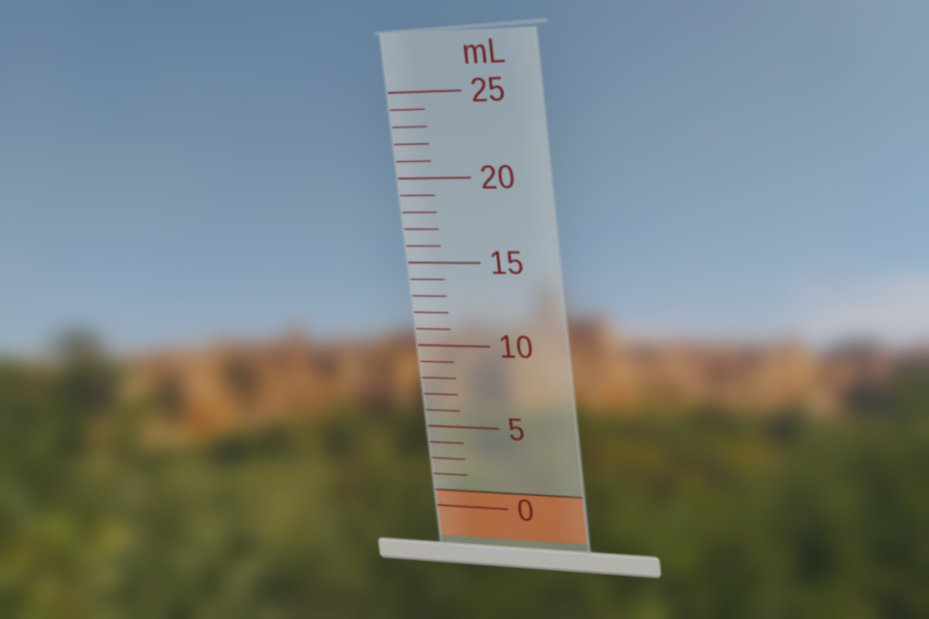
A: 1 mL
